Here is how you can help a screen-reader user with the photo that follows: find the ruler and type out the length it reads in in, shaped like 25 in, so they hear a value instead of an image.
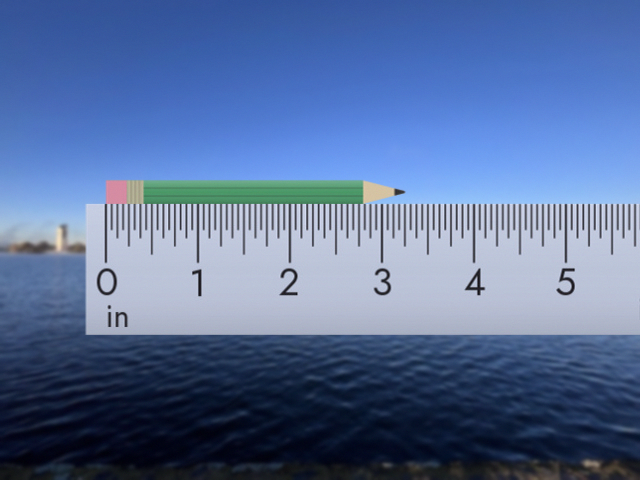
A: 3.25 in
